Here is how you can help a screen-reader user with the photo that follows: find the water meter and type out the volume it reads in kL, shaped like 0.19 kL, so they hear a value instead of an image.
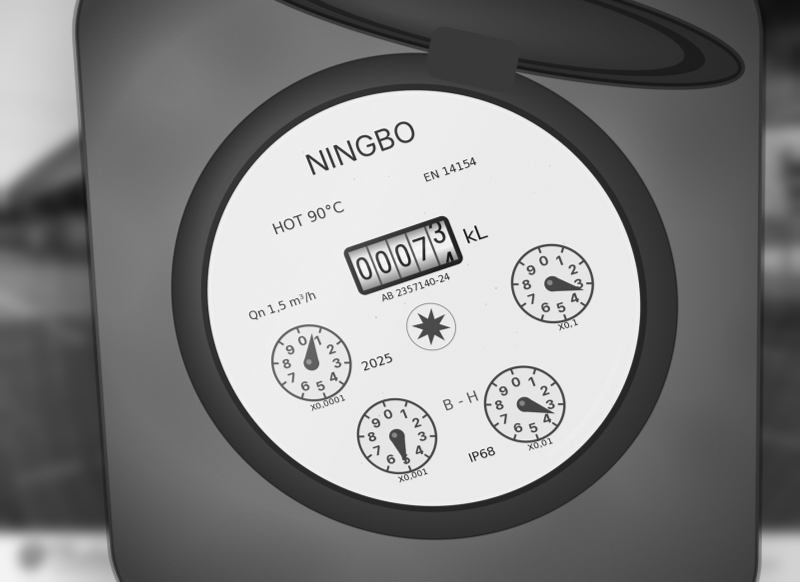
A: 73.3350 kL
